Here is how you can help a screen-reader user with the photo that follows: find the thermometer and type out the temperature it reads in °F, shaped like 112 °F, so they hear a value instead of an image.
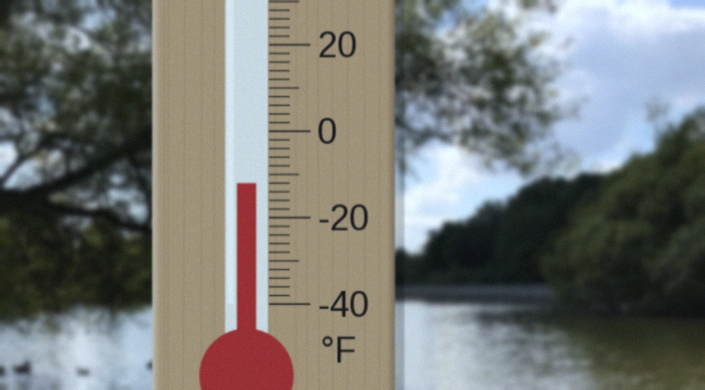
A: -12 °F
